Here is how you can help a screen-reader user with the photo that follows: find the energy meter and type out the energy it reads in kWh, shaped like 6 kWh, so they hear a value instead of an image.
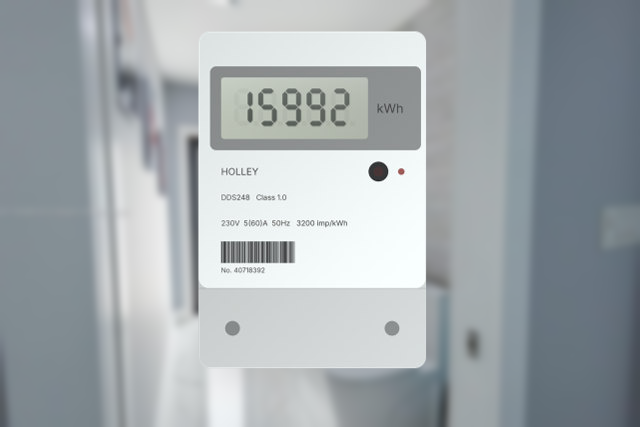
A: 15992 kWh
